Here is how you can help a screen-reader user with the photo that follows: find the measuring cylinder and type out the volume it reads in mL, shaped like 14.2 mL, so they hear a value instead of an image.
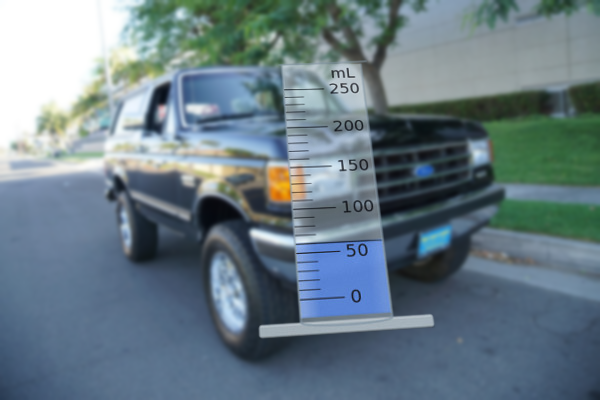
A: 60 mL
